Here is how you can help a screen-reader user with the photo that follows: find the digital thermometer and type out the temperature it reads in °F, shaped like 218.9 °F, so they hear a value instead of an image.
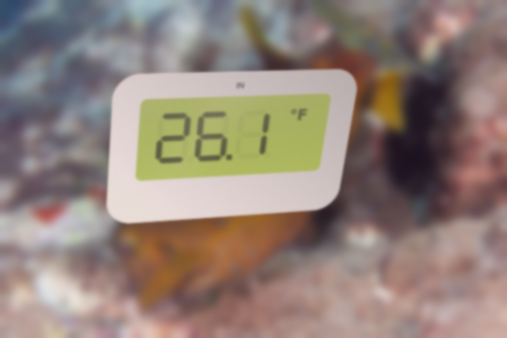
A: 26.1 °F
